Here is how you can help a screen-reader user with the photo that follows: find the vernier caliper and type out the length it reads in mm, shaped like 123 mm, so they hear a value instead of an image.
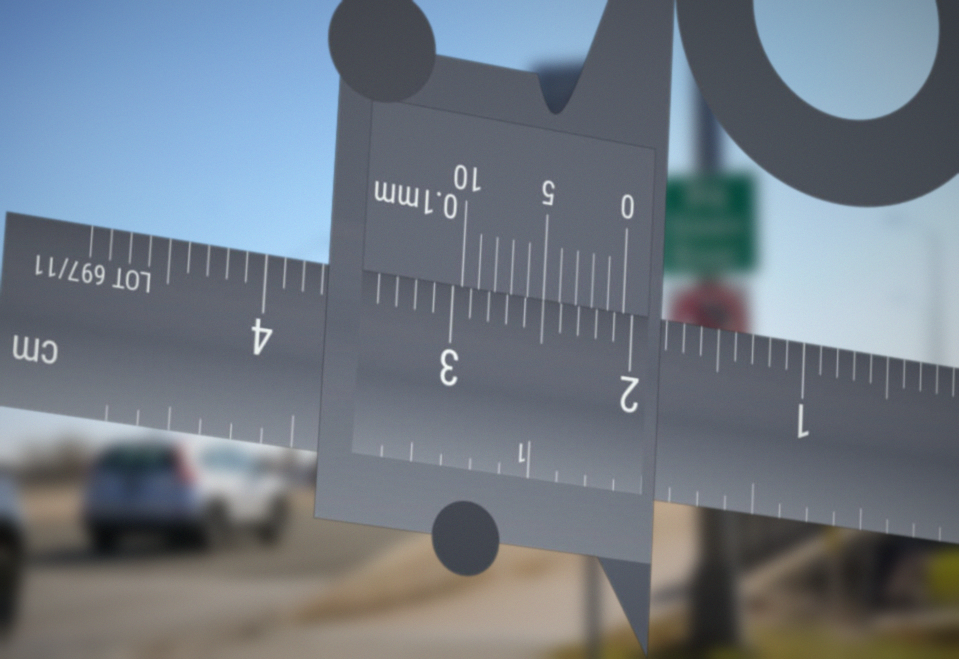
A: 20.5 mm
